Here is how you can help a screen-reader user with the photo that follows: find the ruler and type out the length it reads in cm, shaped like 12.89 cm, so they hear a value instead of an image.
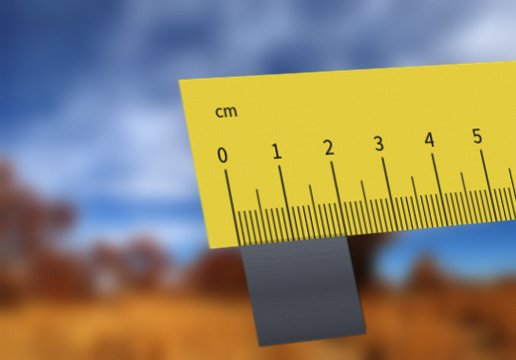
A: 2 cm
